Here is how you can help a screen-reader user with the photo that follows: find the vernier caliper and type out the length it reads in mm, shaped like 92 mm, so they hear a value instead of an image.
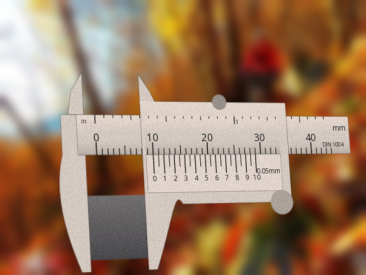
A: 10.0 mm
